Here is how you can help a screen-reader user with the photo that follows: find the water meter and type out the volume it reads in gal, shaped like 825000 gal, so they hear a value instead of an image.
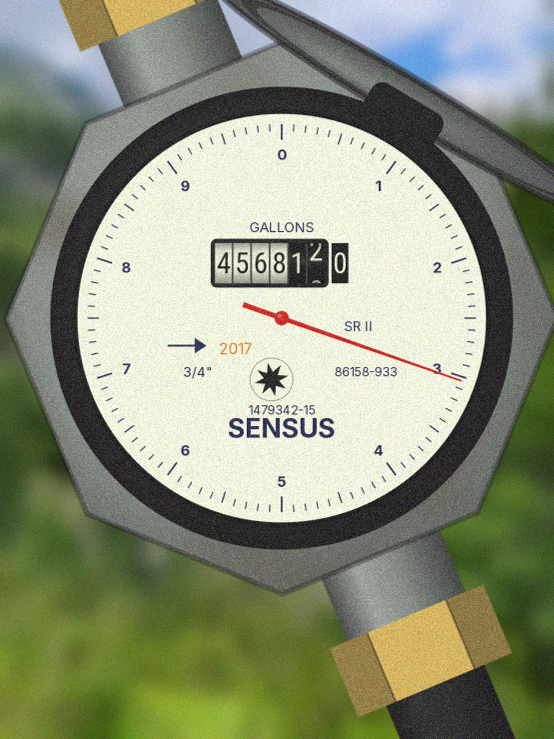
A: 4568123.0 gal
